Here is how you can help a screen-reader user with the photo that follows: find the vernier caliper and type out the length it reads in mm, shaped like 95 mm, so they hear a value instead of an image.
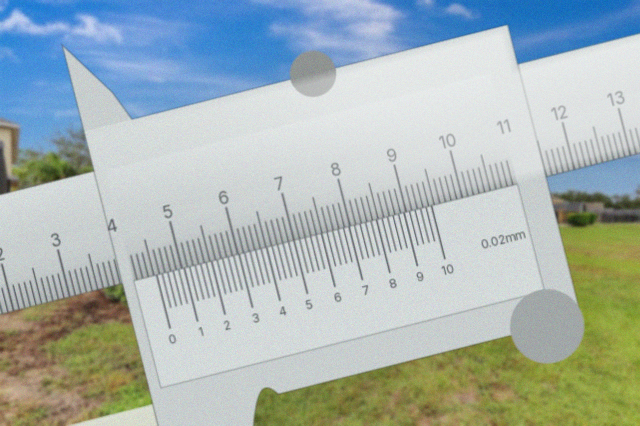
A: 45.5 mm
